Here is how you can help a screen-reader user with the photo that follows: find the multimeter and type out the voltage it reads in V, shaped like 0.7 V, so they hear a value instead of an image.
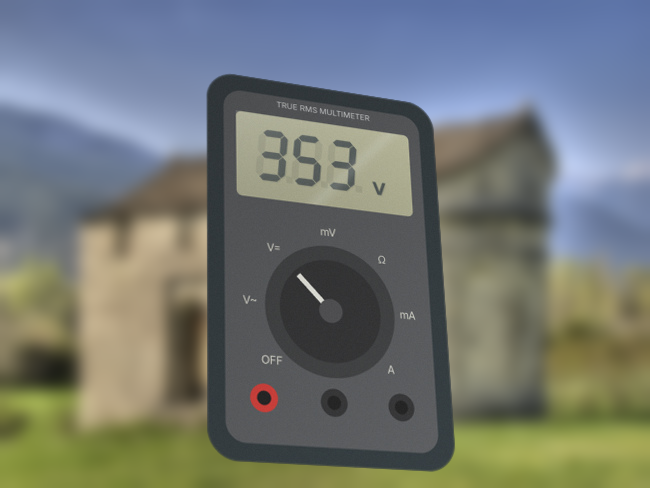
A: 353 V
